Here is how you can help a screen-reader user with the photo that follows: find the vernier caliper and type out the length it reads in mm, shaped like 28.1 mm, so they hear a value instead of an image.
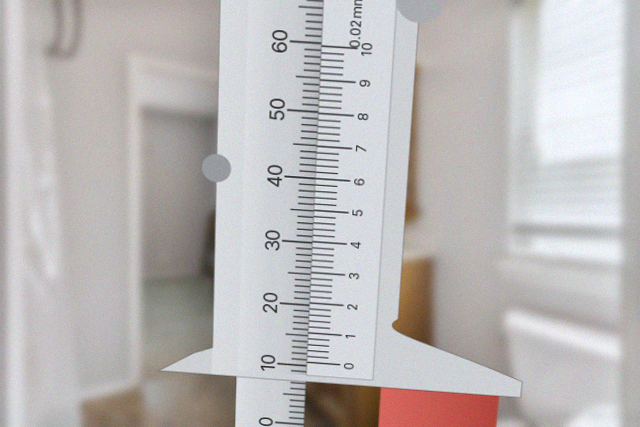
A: 10.6 mm
